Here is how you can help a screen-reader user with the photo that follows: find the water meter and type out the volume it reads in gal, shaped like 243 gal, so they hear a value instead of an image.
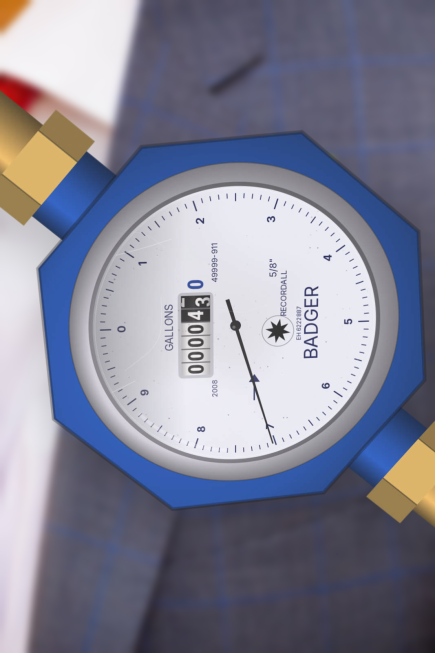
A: 427.0 gal
